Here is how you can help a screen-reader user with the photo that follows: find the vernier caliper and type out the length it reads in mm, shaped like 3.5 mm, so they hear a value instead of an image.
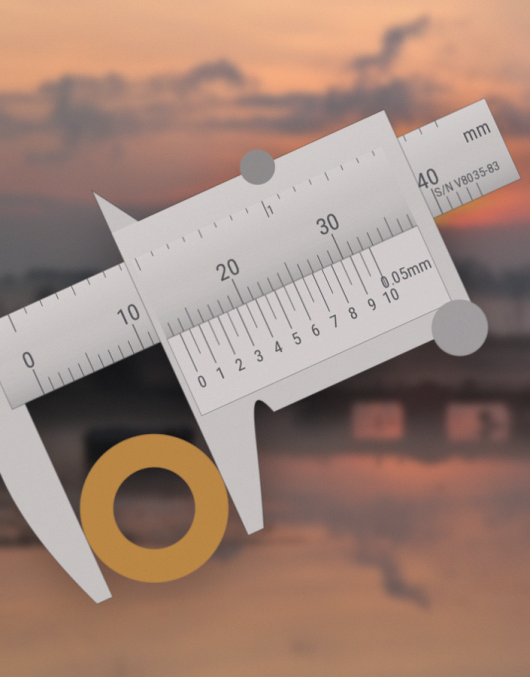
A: 13.6 mm
